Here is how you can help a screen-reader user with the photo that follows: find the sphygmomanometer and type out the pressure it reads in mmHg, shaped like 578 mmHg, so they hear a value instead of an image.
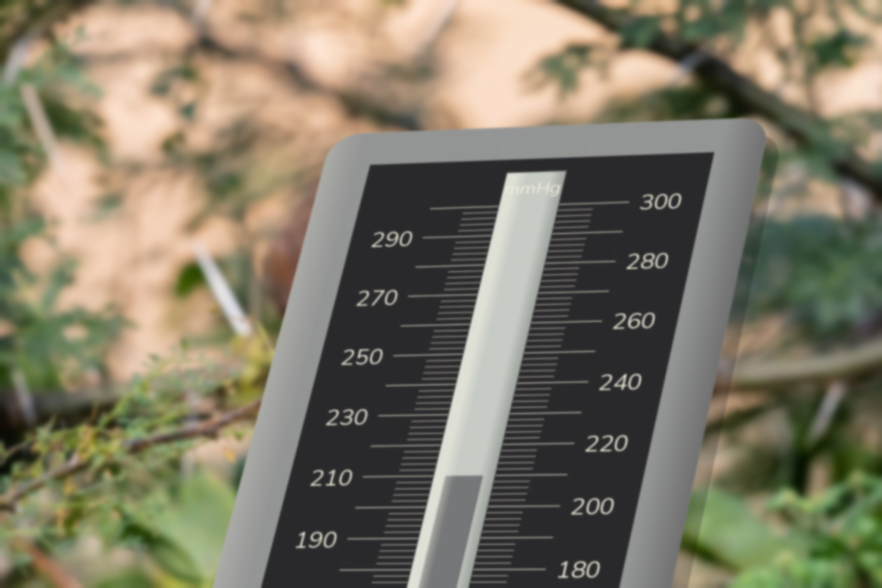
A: 210 mmHg
